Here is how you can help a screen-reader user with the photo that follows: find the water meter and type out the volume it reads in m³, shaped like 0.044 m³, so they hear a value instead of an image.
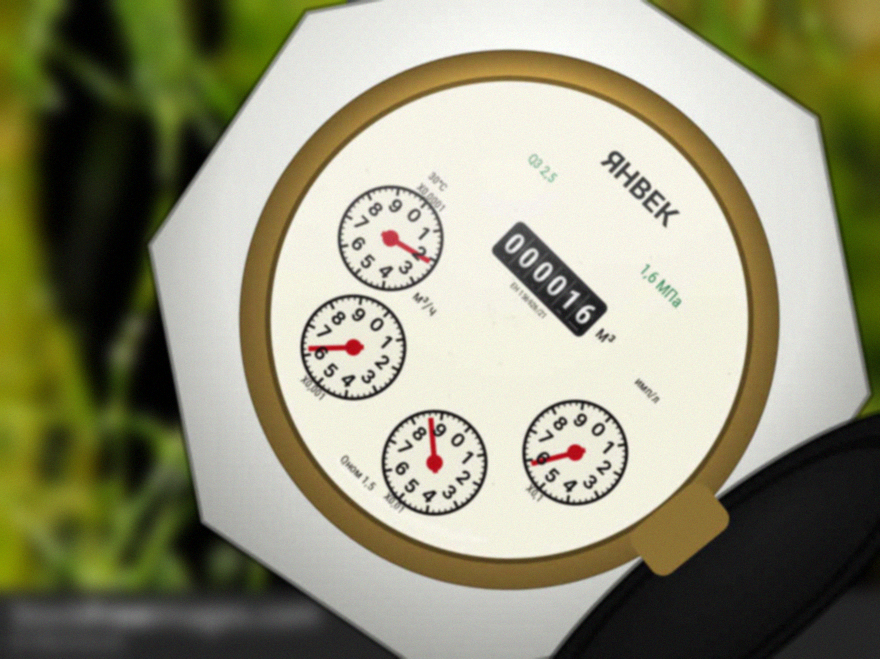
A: 16.5862 m³
